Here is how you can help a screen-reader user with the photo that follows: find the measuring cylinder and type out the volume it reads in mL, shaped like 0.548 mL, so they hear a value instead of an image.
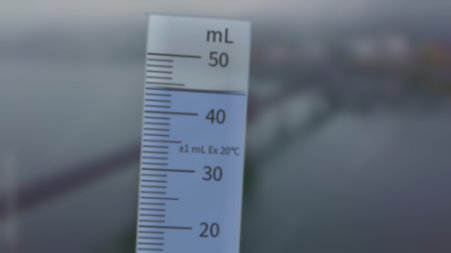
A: 44 mL
